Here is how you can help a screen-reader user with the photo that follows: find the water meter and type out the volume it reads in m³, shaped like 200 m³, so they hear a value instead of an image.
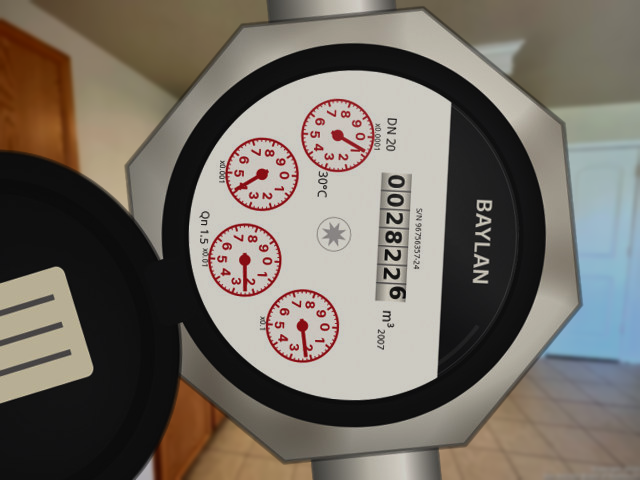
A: 28226.2240 m³
